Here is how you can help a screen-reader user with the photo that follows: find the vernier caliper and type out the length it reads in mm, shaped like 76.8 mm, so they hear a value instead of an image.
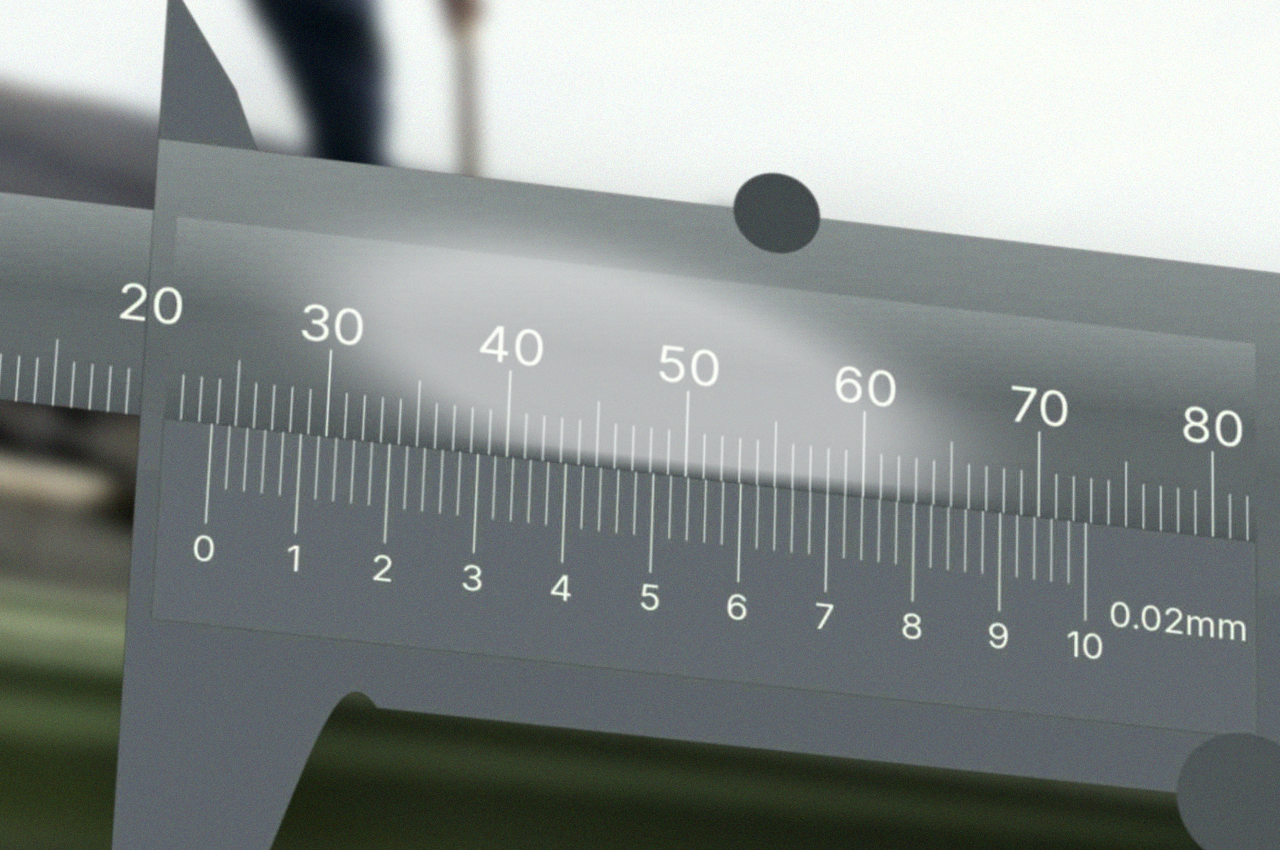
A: 23.7 mm
